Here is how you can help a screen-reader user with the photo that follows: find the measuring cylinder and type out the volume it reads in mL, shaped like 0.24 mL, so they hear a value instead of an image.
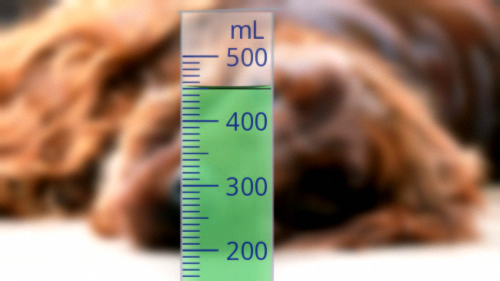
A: 450 mL
